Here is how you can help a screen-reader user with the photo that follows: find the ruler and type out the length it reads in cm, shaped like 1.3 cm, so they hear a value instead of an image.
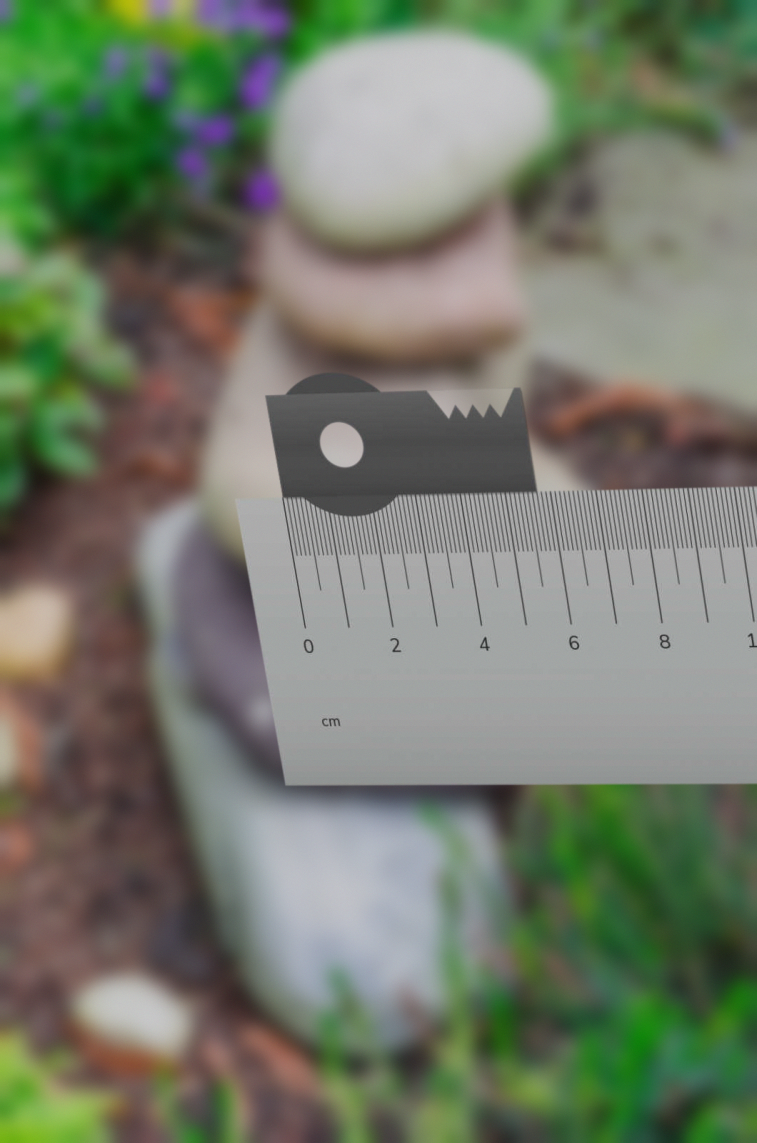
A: 5.7 cm
